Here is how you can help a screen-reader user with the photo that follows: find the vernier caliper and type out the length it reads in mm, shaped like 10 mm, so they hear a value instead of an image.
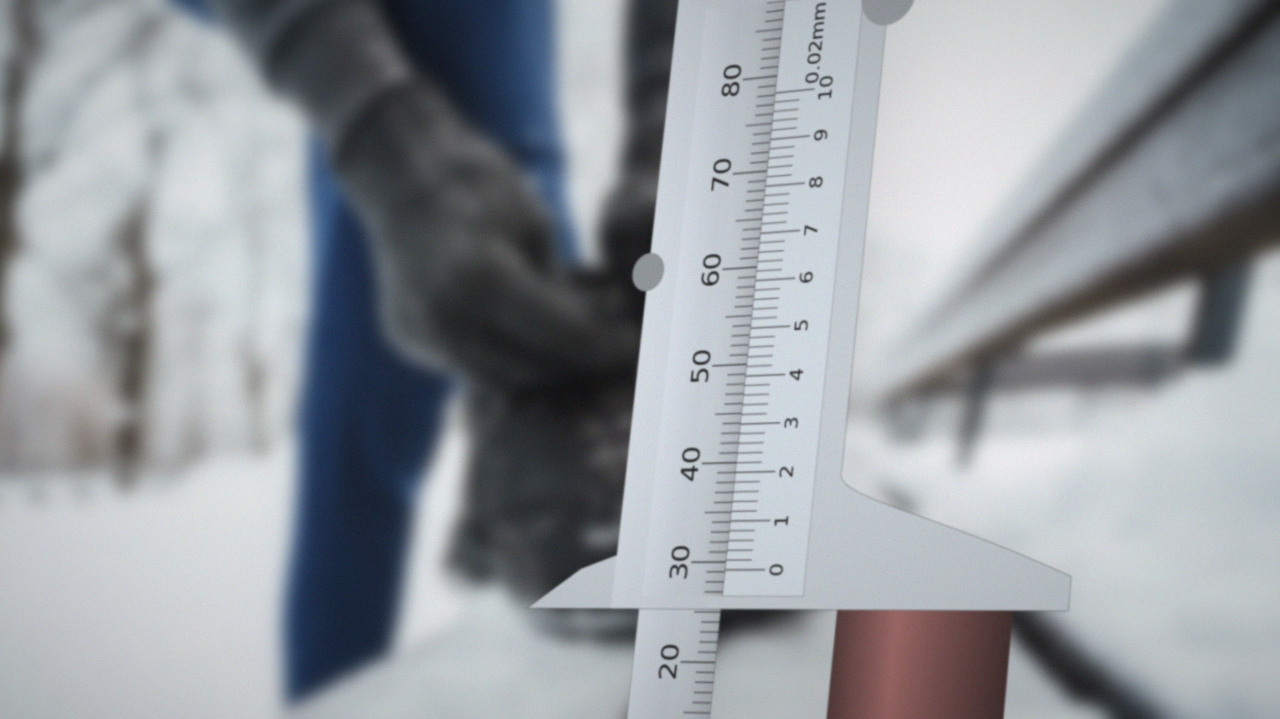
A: 29.2 mm
